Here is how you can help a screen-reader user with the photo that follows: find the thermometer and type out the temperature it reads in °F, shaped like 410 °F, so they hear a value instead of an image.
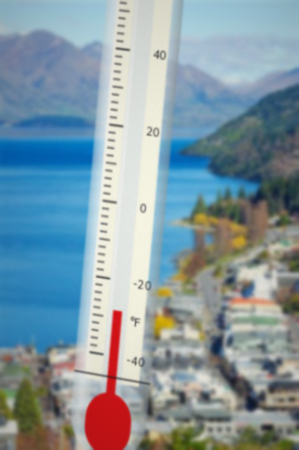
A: -28 °F
